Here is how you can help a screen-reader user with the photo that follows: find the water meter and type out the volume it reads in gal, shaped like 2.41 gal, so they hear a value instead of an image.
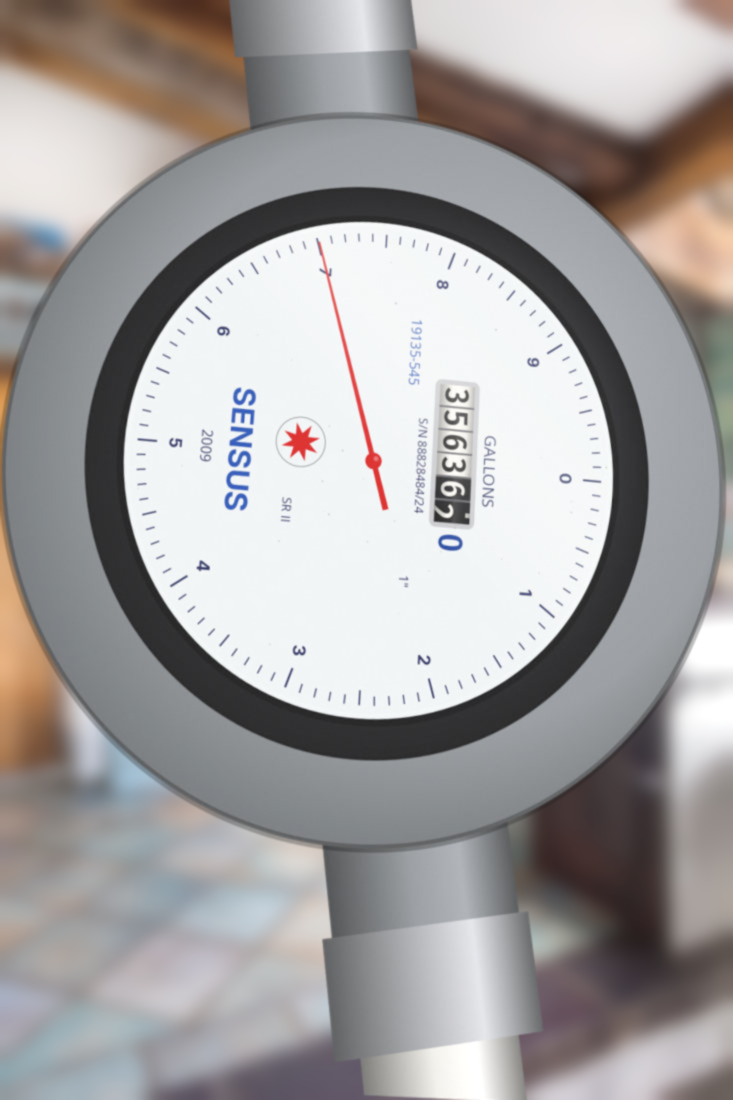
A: 3563617.0 gal
